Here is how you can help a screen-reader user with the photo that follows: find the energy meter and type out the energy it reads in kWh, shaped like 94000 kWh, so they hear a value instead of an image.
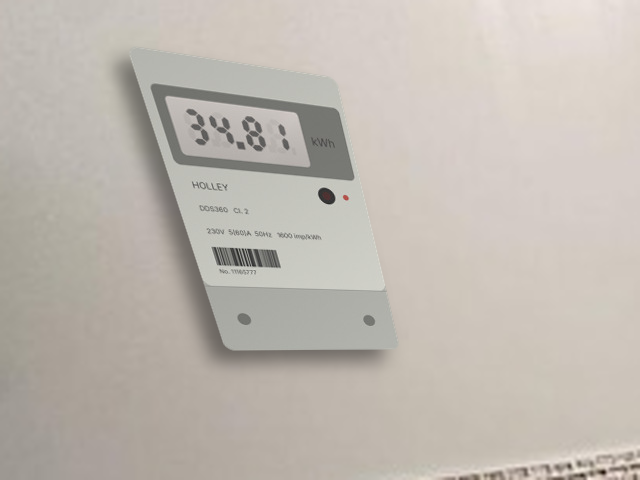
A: 34.81 kWh
